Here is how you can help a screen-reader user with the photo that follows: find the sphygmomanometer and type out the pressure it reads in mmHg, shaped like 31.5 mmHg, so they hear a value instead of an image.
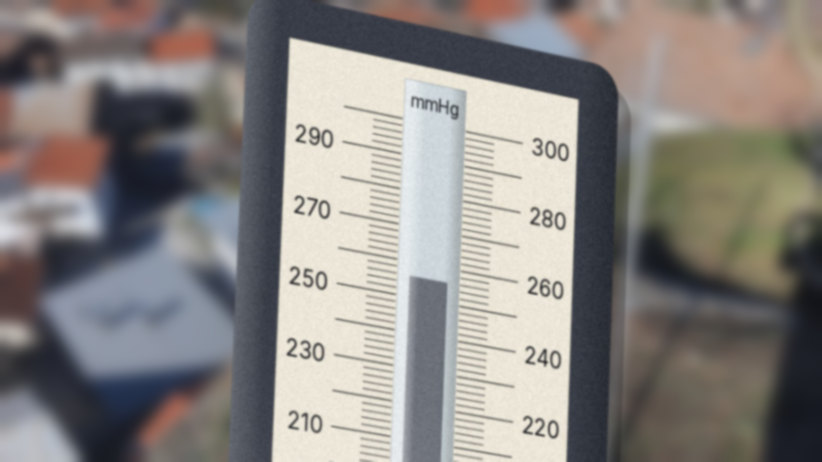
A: 256 mmHg
